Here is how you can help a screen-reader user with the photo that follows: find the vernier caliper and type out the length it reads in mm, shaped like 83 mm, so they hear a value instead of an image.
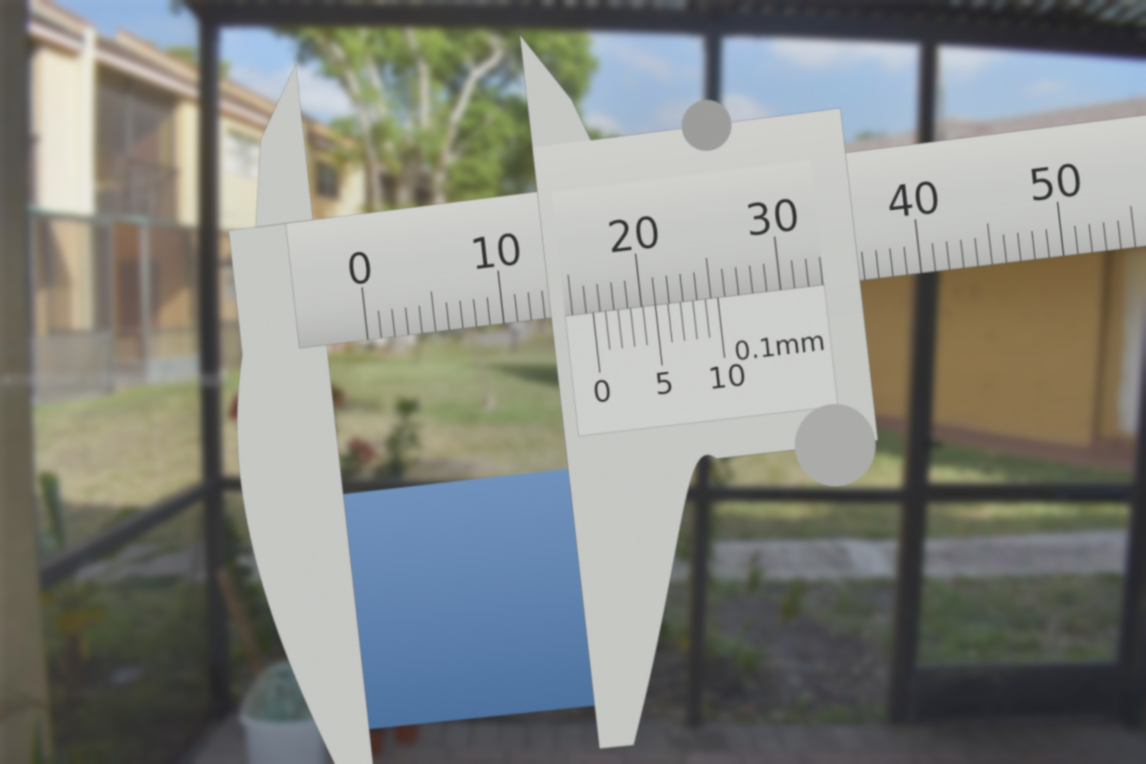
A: 16.5 mm
